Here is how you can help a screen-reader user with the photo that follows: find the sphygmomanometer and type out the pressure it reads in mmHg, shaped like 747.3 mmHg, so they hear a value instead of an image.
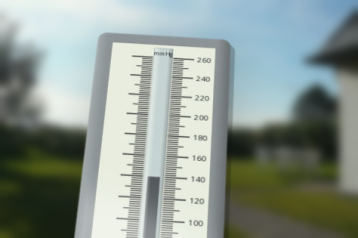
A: 140 mmHg
